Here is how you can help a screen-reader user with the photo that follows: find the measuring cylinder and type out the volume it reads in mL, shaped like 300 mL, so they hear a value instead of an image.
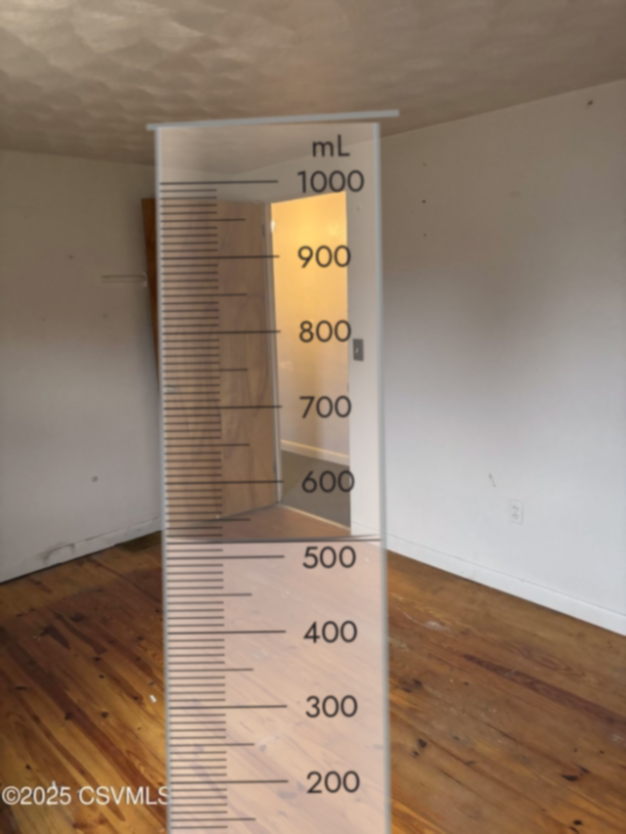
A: 520 mL
